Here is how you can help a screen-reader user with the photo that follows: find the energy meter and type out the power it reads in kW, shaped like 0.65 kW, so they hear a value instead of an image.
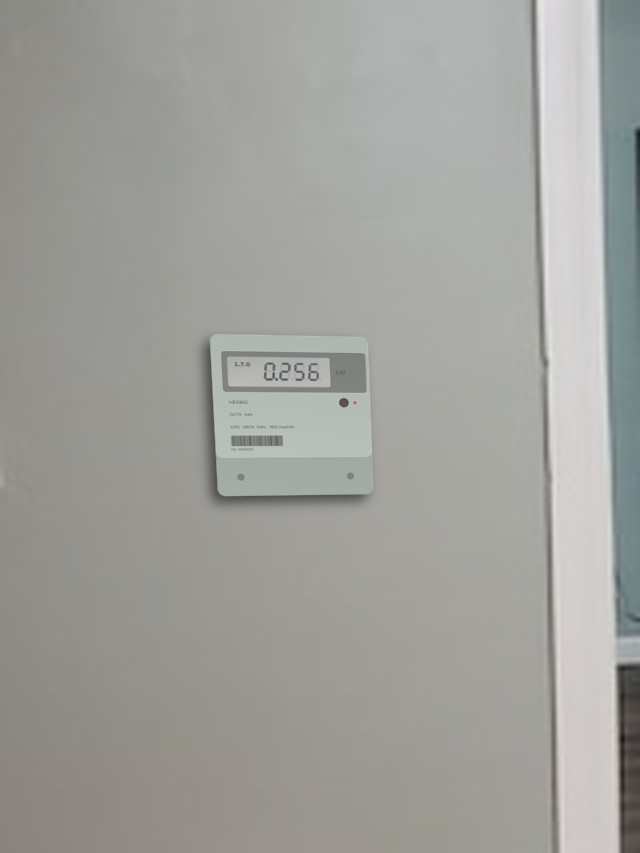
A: 0.256 kW
